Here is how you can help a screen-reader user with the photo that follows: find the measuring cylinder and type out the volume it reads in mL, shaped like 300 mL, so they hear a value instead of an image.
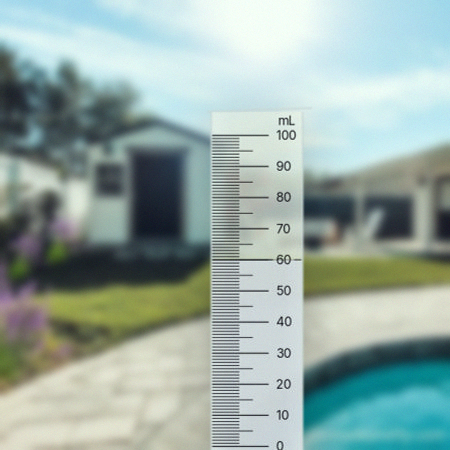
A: 60 mL
